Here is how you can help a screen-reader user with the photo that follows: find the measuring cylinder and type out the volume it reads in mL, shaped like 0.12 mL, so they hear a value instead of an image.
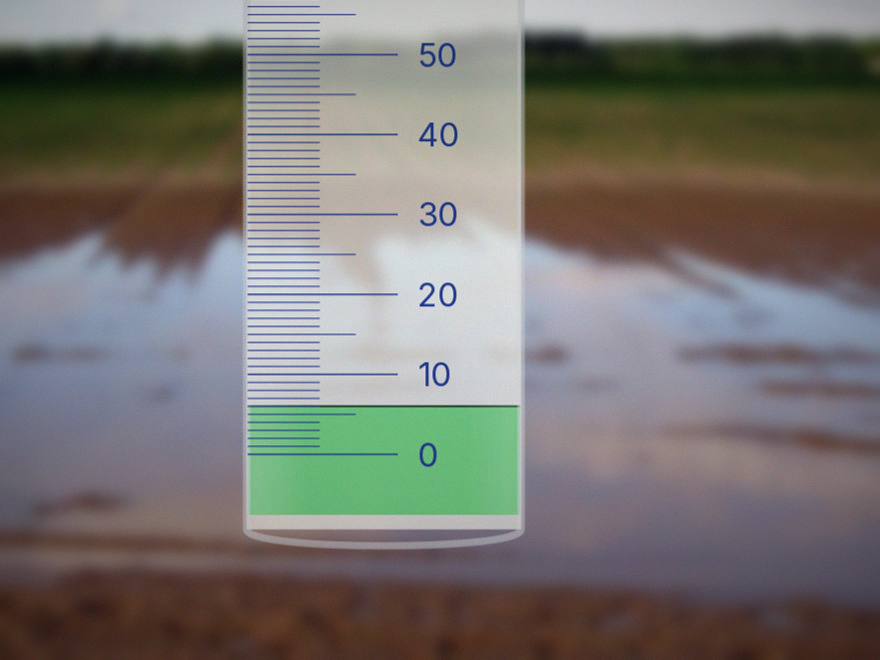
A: 6 mL
